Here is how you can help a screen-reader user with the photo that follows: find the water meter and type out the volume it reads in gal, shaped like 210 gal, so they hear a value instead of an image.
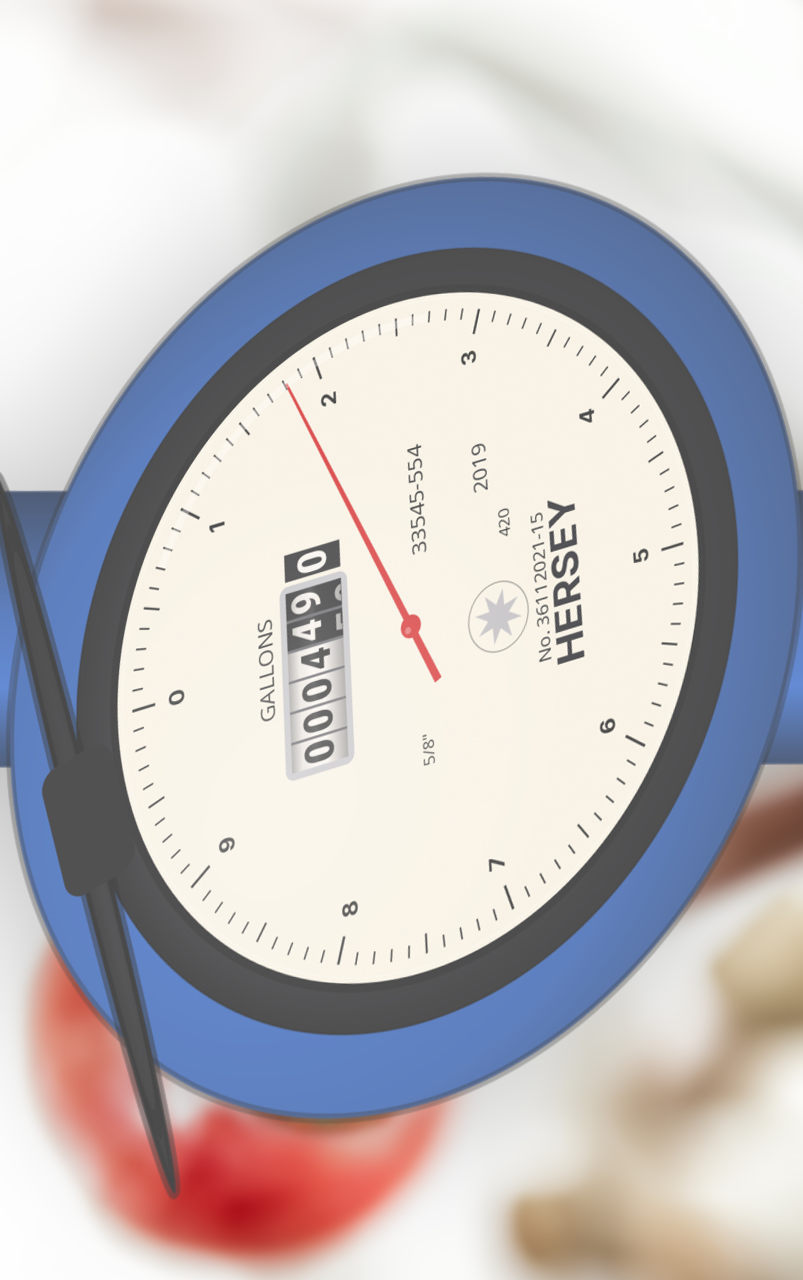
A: 4491.8 gal
